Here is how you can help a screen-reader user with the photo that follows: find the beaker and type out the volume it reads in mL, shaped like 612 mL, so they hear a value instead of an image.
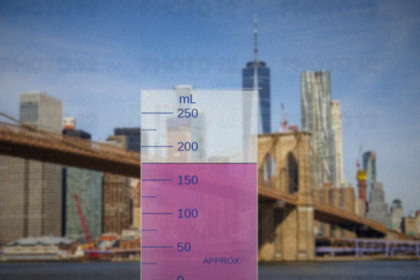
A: 175 mL
